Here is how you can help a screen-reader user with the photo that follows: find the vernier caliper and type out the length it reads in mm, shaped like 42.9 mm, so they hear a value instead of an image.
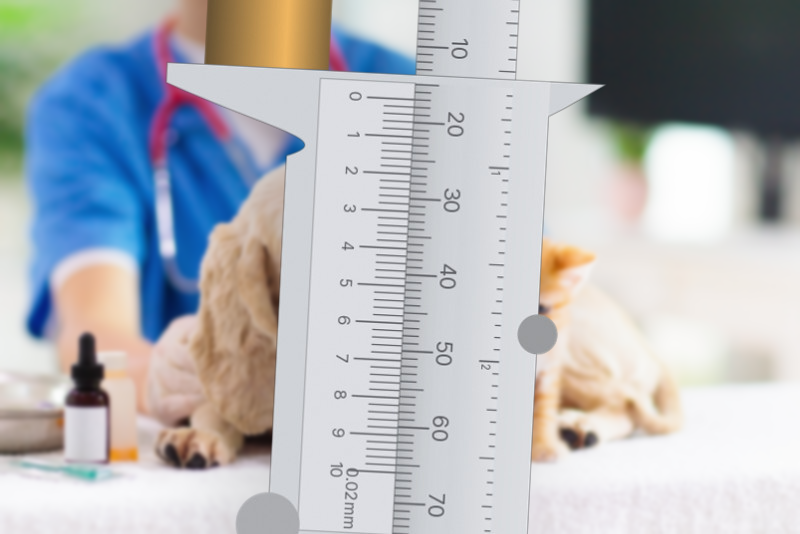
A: 17.0 mm
